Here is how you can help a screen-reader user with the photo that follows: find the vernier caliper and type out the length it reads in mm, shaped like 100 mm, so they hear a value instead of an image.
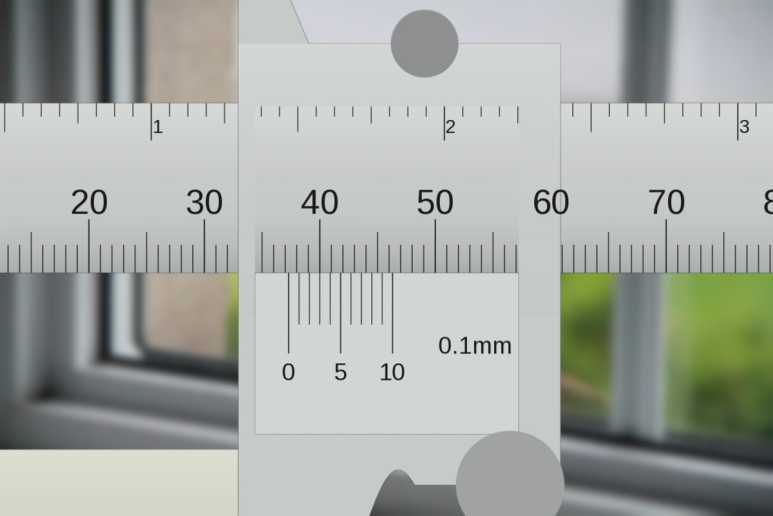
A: 37.3 mm
